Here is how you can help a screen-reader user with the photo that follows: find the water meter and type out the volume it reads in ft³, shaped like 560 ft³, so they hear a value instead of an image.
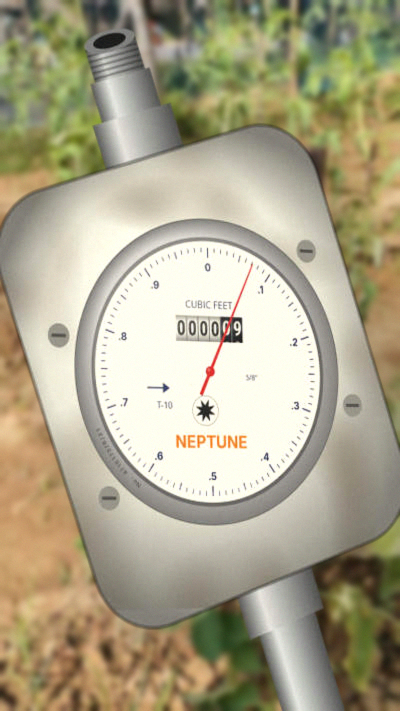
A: 9.07 ft³
